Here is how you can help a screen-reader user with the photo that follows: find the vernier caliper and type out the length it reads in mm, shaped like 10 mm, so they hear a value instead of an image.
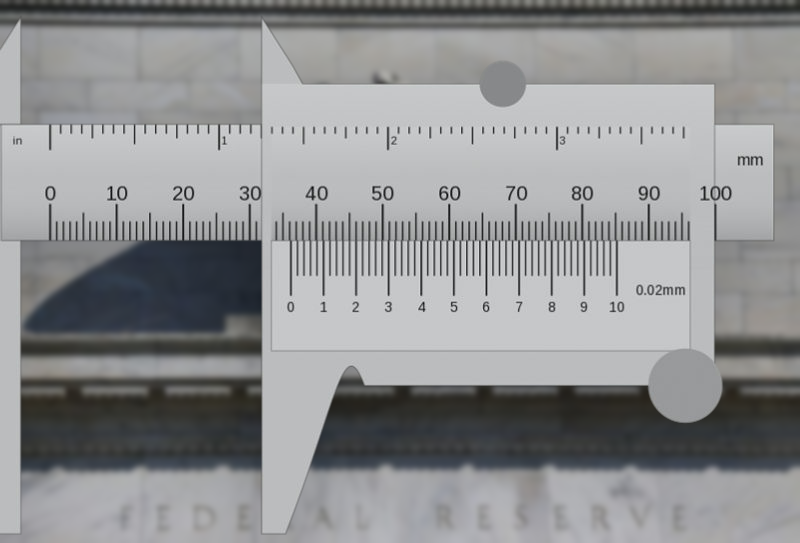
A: 36.2 mm
